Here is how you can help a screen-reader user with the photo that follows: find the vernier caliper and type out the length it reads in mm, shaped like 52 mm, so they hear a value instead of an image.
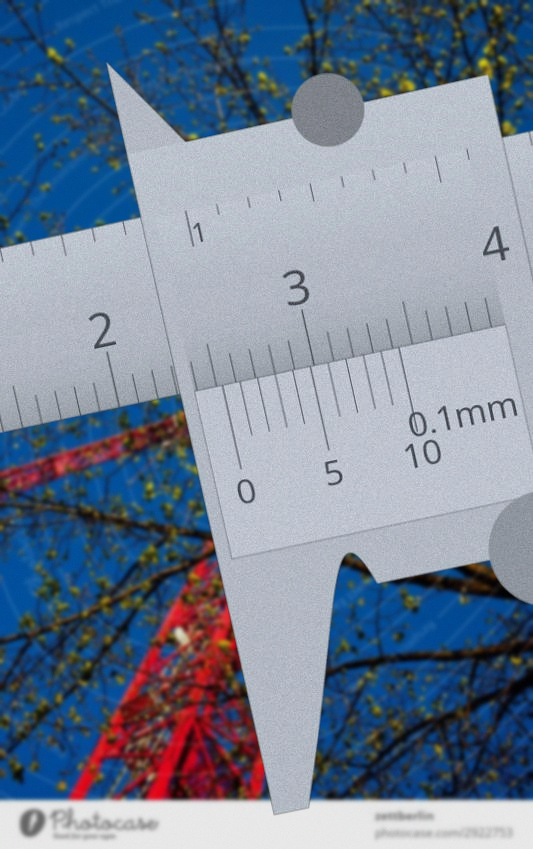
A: 25.3 mm
